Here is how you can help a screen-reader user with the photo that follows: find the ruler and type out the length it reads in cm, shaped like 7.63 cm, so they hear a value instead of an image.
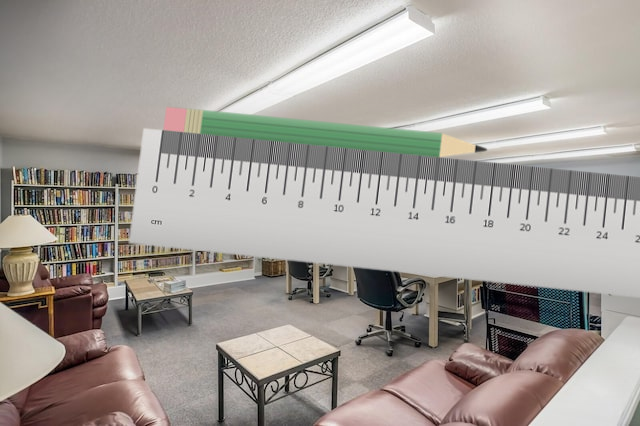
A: 17.5 cm
